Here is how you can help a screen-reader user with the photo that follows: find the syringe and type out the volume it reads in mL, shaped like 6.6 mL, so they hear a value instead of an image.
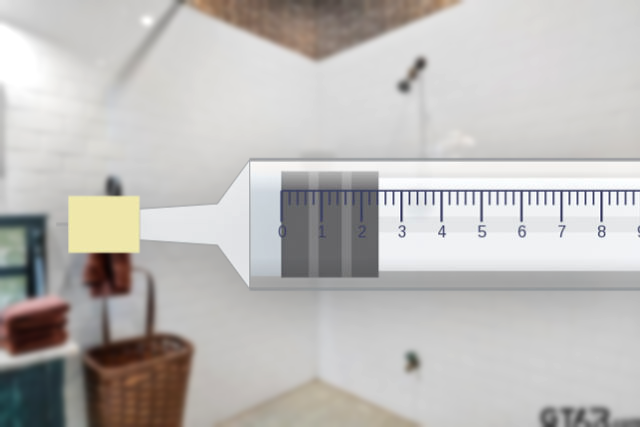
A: 0 mL
